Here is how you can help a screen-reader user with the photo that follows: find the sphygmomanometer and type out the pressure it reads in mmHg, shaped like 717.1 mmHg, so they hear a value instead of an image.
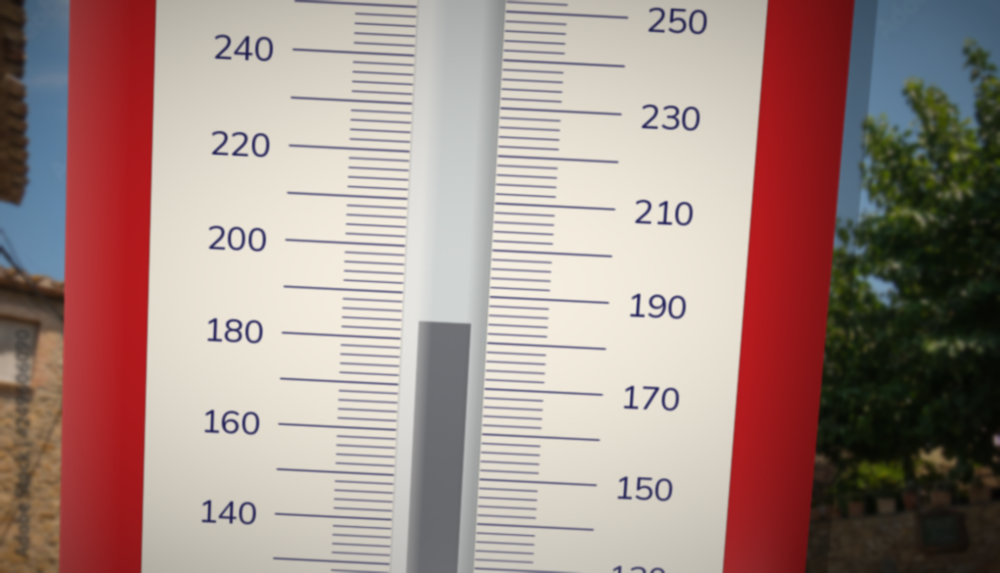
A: 184 mmHg
